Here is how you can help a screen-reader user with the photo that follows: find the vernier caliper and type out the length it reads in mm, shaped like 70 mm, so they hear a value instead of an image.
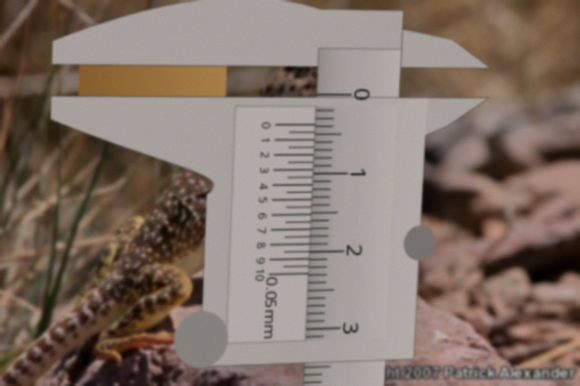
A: 3.8 mm
